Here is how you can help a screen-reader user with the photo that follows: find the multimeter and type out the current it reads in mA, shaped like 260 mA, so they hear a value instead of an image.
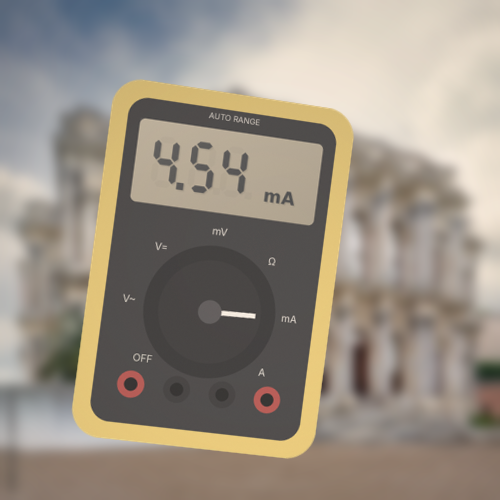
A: 4.54 mA
